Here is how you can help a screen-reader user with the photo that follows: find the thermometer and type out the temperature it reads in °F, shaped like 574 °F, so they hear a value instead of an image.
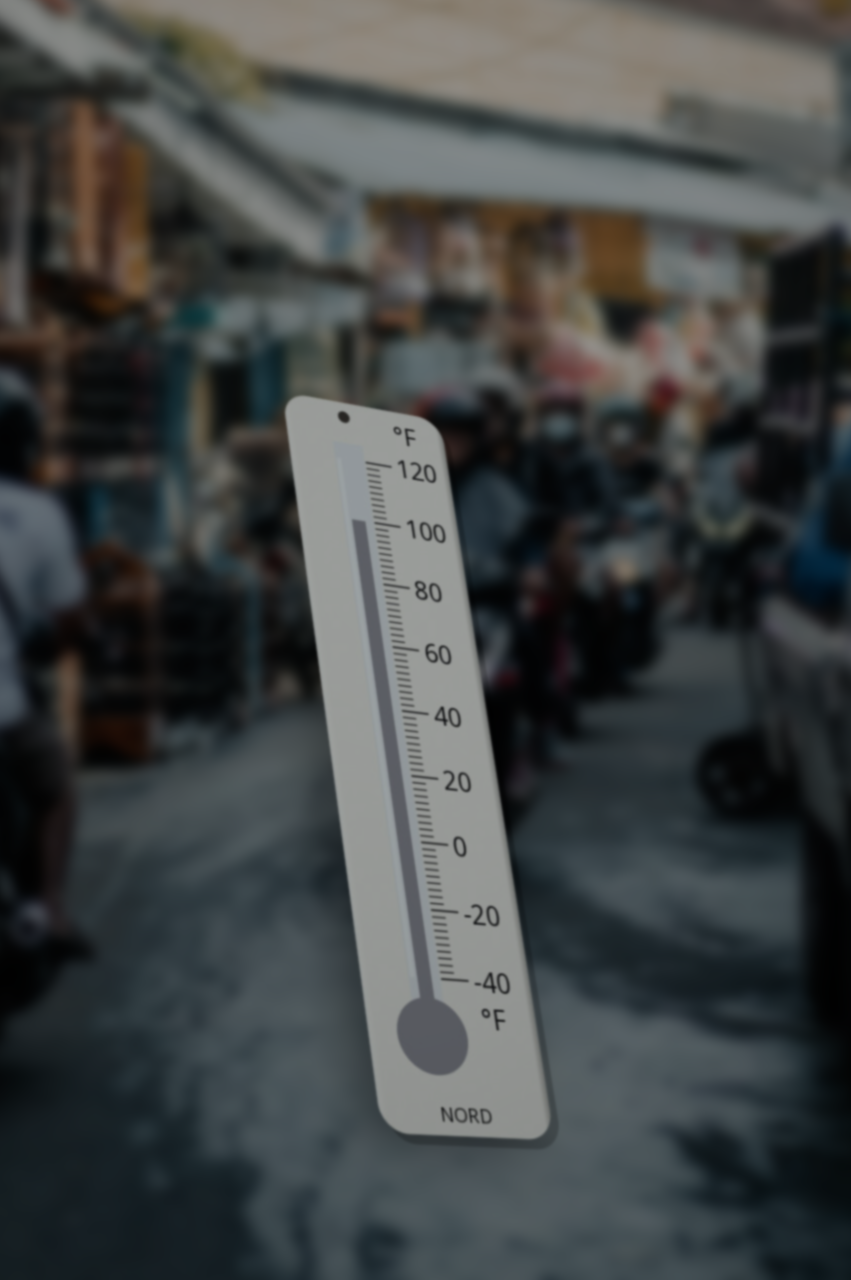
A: 100 °F
